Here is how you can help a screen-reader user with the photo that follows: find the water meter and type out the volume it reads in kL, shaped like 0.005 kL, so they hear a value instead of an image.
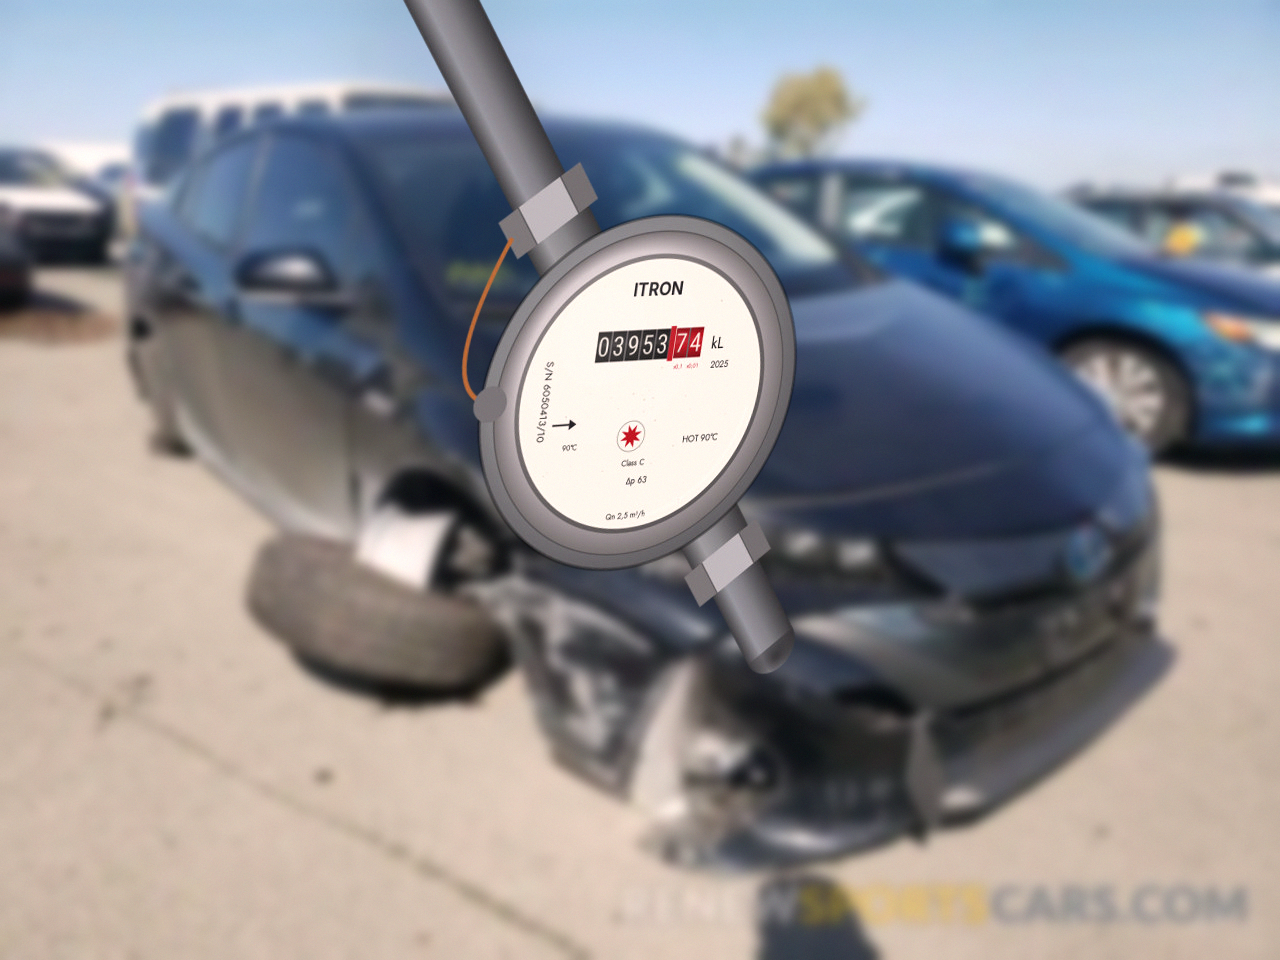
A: 3953.74 kL
